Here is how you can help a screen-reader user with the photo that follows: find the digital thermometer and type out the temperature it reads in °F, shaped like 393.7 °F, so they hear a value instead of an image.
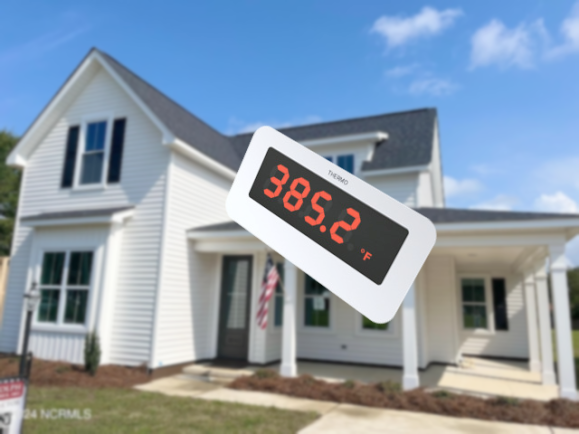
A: 385.2 °F
